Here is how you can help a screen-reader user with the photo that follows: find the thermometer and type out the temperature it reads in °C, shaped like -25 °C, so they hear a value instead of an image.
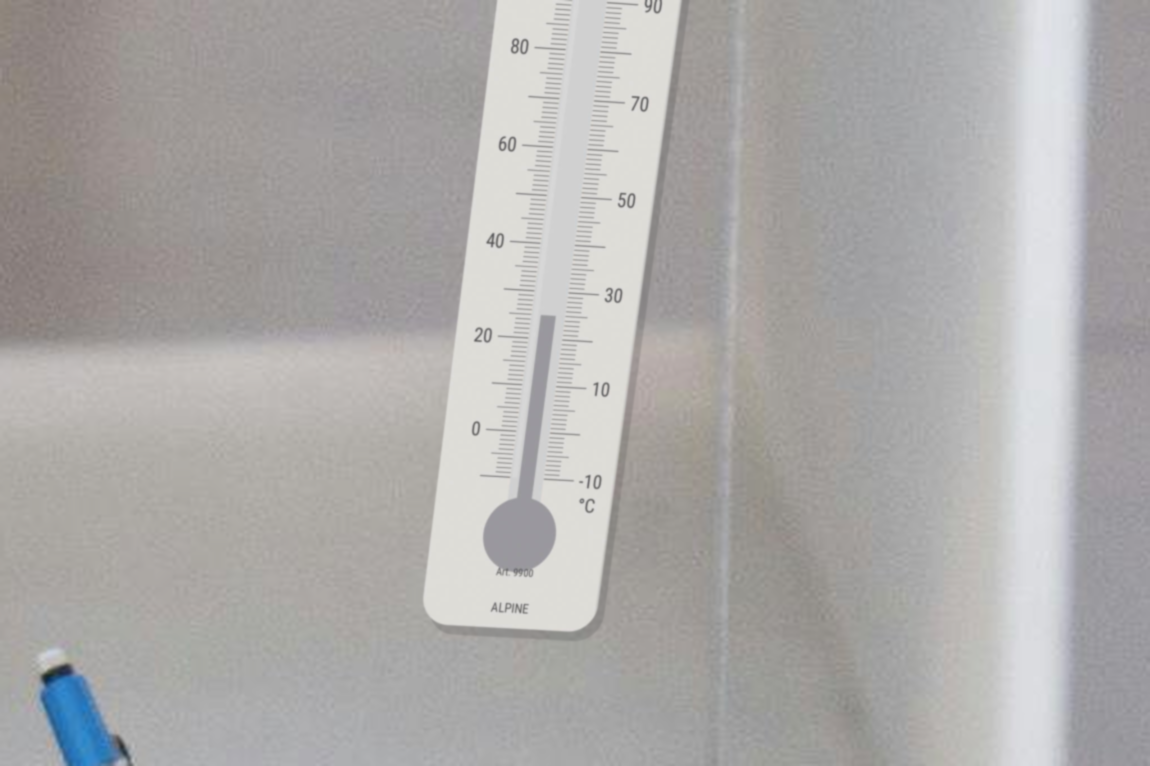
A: 25 °C
